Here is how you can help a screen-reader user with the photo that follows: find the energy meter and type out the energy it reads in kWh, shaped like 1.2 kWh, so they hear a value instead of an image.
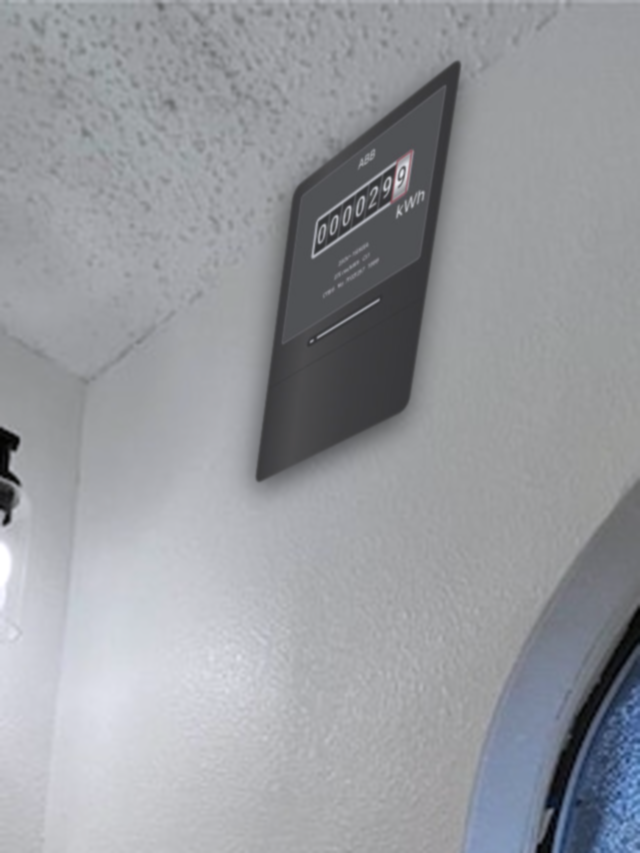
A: 29.9 kWh
